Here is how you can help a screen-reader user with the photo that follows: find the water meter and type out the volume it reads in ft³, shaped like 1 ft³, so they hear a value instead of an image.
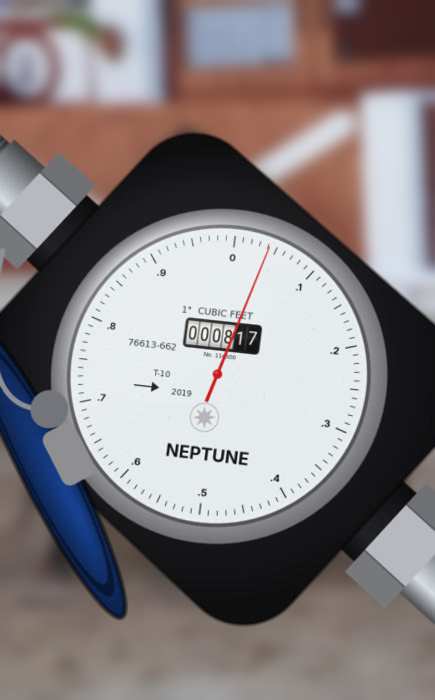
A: 817.04 ft³
